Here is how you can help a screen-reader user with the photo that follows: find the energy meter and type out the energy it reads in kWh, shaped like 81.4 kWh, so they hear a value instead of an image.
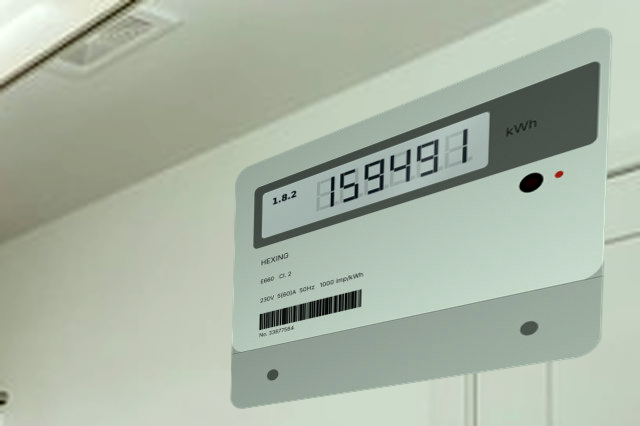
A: 159491 kWh
